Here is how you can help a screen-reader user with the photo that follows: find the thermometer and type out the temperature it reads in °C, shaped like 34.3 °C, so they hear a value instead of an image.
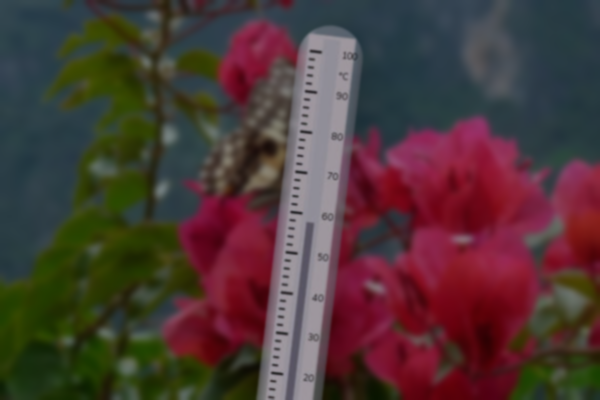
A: 58 °C
